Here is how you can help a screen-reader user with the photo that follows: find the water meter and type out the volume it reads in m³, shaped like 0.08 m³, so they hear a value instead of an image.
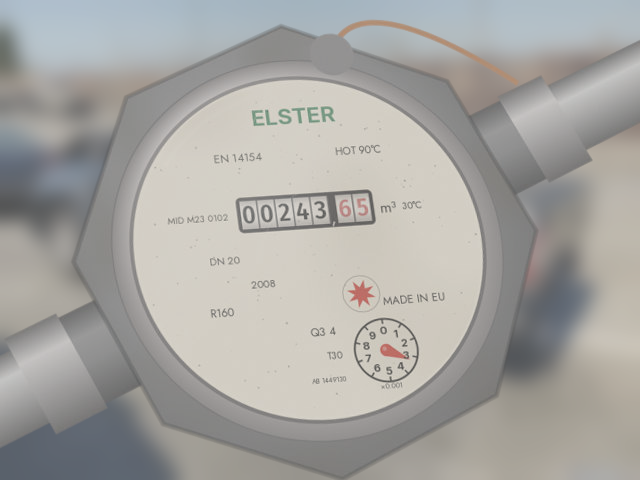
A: 243.653 m³
